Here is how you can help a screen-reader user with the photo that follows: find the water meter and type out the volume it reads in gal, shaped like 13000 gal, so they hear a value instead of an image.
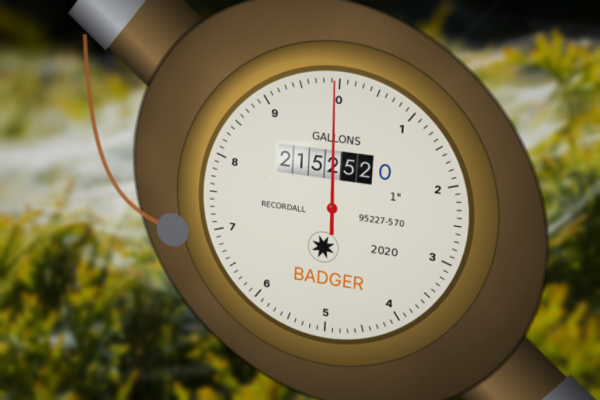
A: 2152519.9 gal
